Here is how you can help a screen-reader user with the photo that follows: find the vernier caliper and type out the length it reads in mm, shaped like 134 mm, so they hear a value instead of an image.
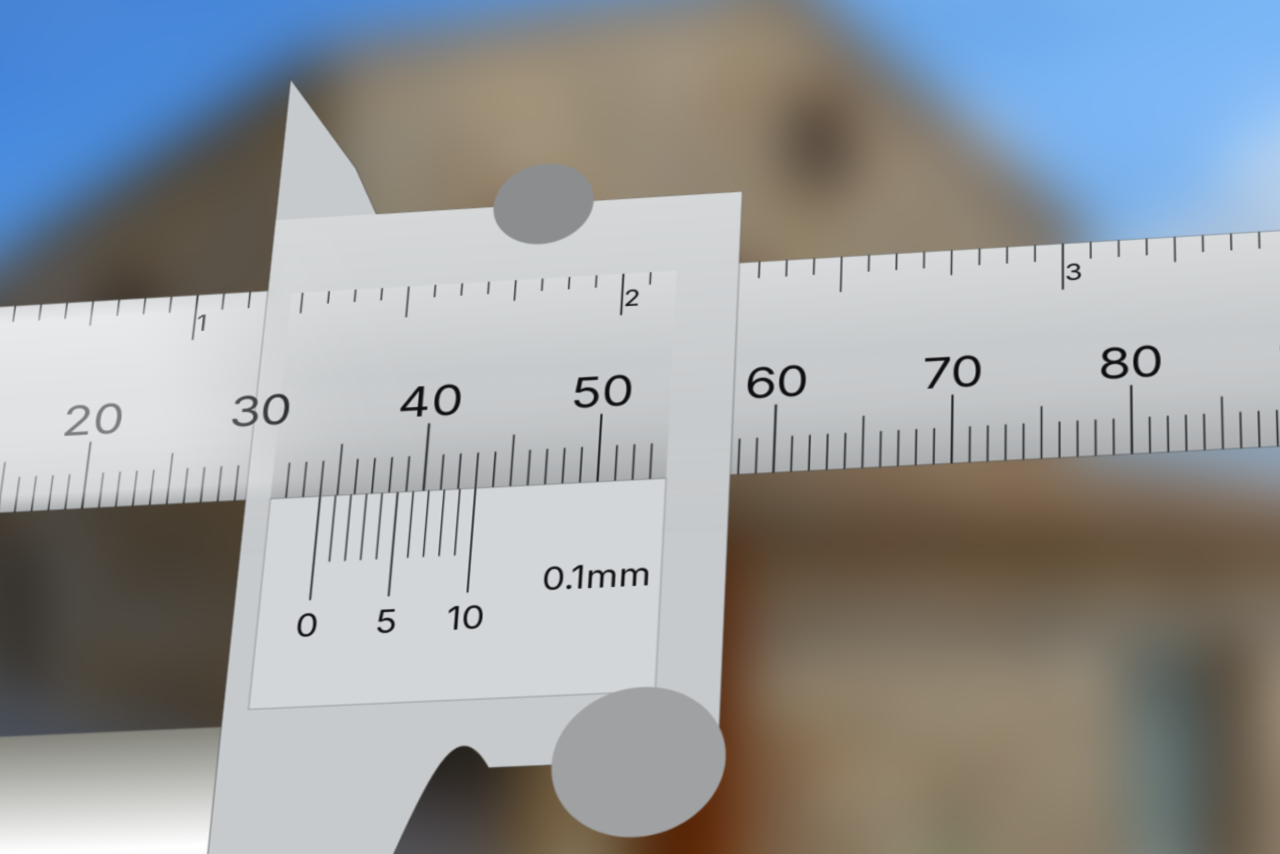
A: 34.0 mm
